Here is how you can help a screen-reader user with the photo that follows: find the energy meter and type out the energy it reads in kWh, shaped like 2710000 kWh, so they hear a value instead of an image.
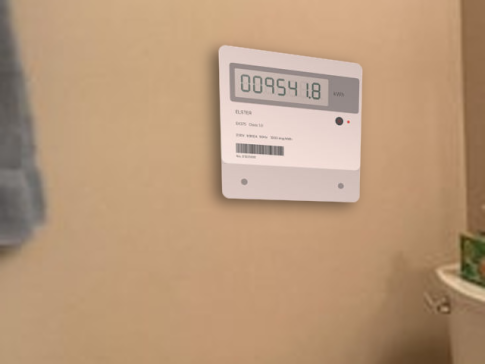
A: 9541.8 kWh
